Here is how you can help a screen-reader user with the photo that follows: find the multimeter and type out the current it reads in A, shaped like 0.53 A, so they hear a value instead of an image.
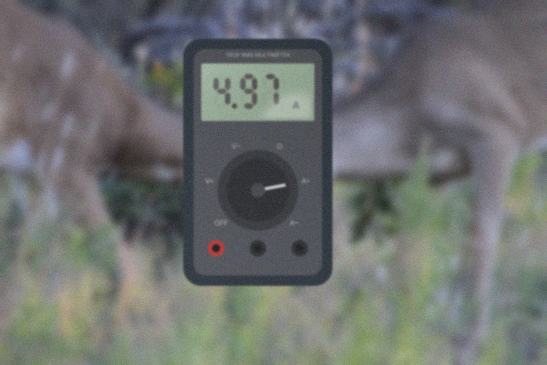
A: 4.97 A
